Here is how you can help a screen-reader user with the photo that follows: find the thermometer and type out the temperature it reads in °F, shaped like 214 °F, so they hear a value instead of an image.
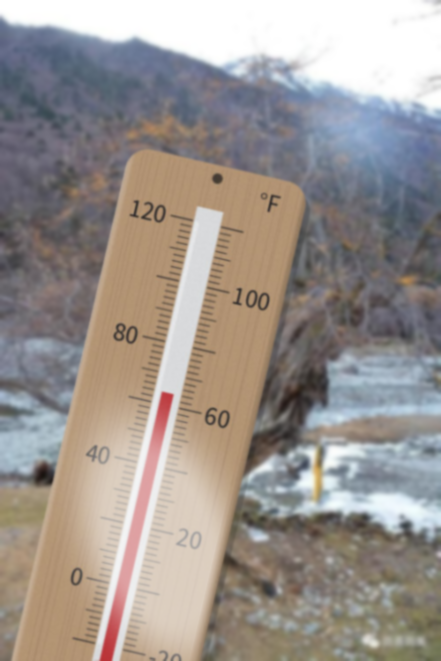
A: 64 °F
